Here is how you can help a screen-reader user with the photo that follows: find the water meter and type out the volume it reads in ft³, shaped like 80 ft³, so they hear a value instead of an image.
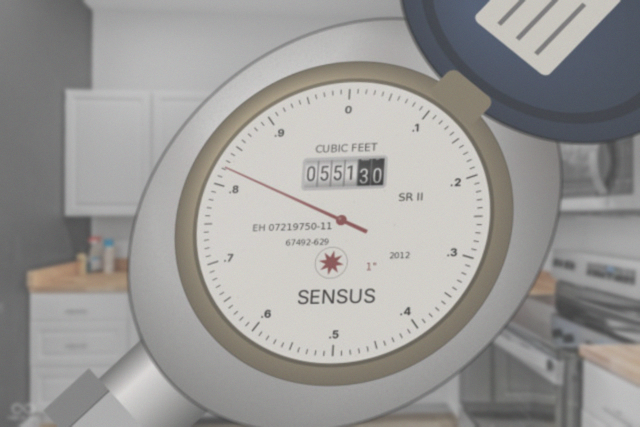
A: 55129.82 ft³
